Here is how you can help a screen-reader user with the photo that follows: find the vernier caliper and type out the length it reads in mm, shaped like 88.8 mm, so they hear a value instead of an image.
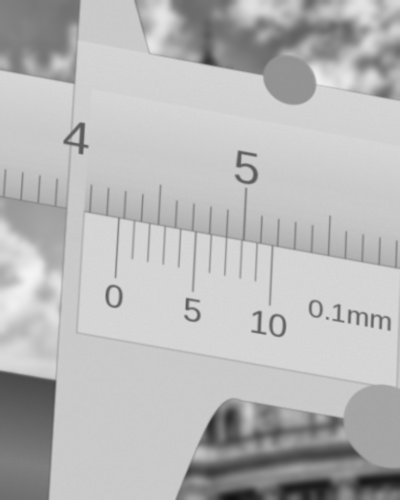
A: 42.7 mm
